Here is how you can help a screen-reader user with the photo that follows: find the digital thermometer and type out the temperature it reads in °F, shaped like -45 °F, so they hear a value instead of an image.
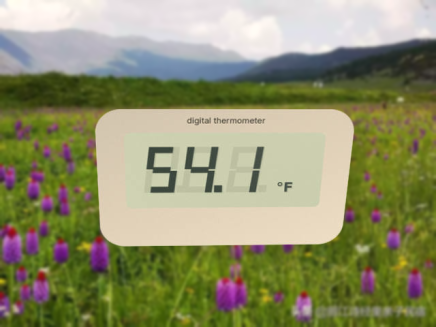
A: 54.1 °F
